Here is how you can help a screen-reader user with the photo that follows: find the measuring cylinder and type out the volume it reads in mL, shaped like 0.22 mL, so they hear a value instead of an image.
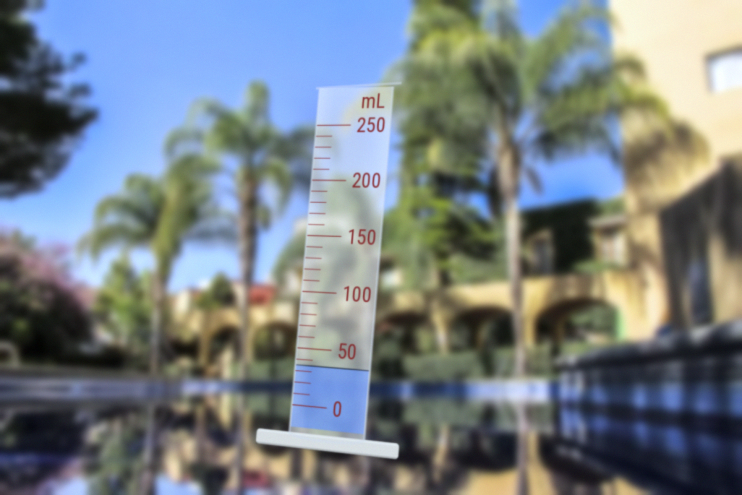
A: 35 mL
